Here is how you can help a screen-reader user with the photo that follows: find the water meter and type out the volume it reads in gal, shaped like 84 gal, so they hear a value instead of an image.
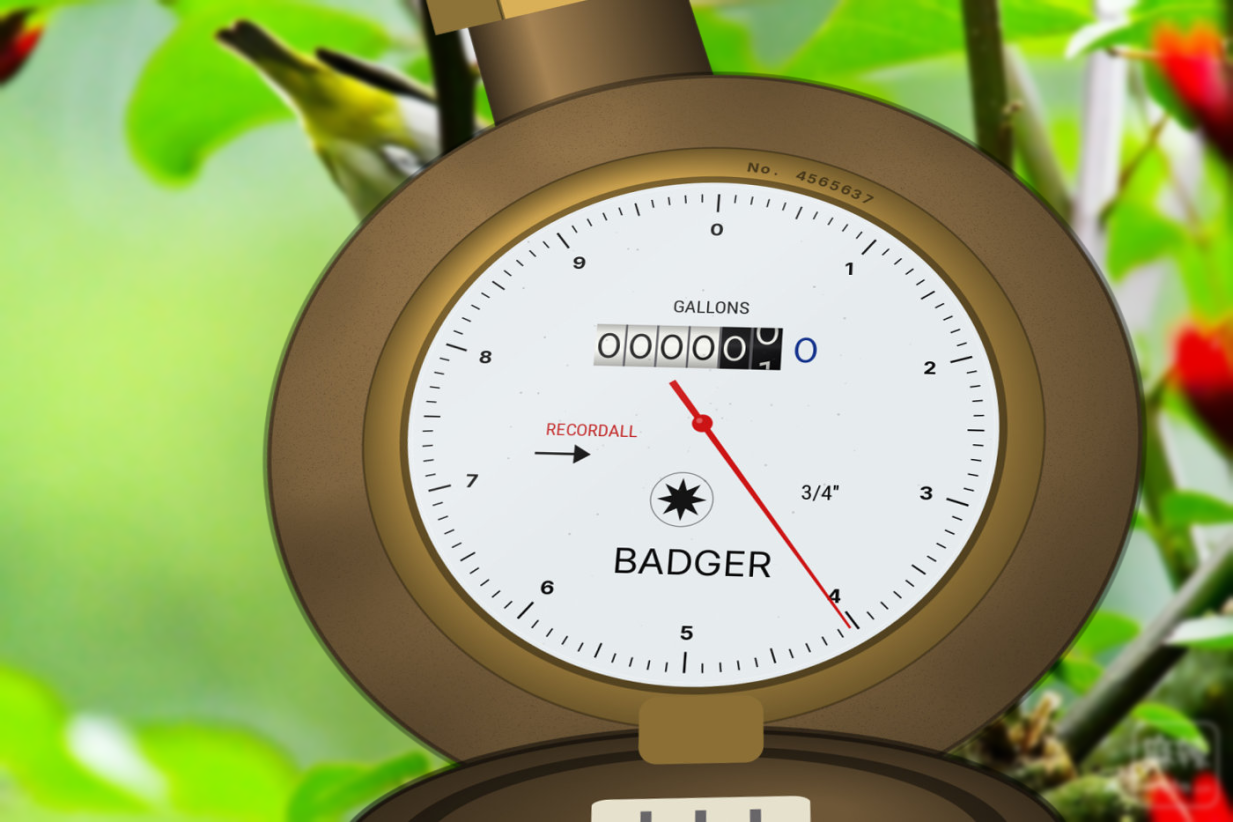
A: 4.0 gal
